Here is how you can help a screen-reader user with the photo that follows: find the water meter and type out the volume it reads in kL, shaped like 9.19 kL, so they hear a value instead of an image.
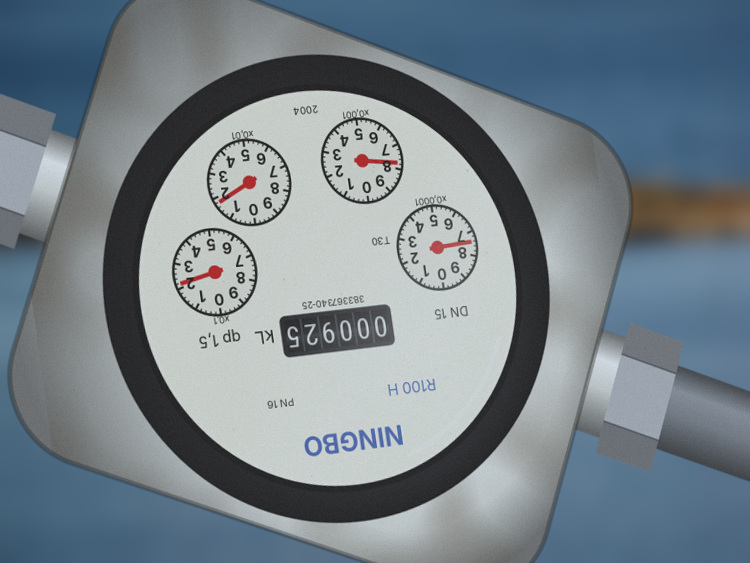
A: 925.2177 kL
